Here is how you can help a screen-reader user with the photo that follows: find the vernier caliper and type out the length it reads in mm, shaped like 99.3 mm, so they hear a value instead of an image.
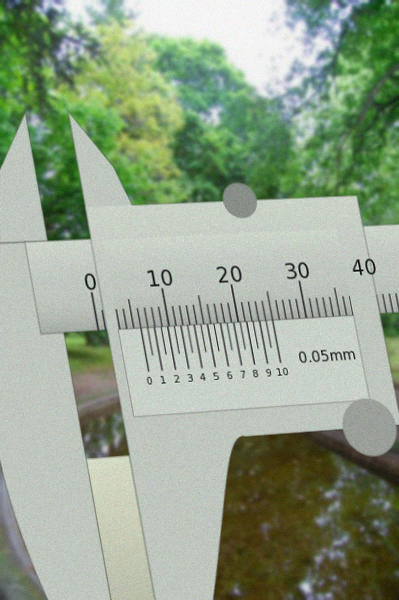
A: 6.0 mm
